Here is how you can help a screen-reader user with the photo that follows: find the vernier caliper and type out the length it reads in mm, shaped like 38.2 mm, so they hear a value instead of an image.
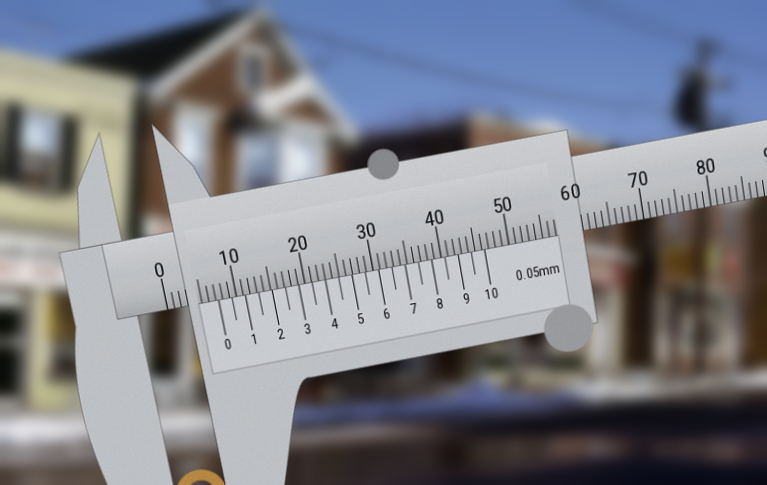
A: 7.4 mm
